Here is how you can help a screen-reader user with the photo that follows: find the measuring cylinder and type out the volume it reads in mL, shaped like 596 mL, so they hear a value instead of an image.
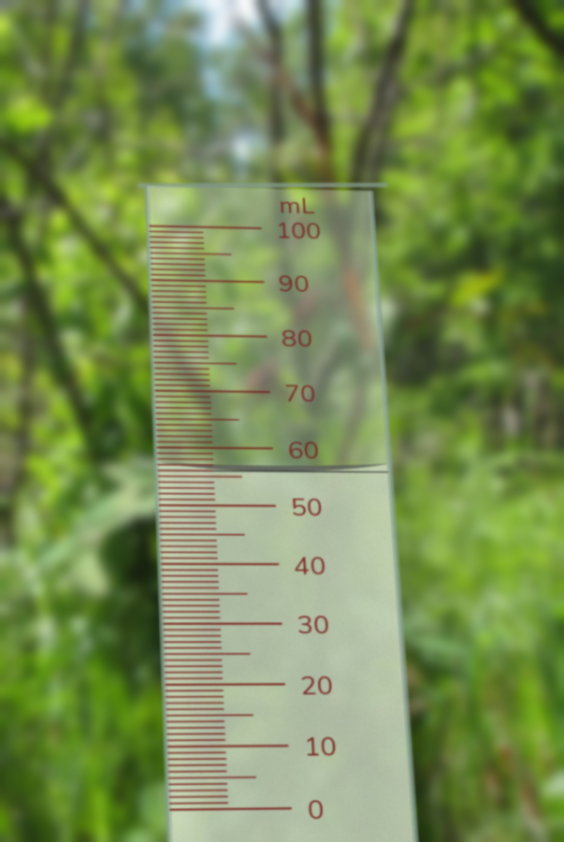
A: 56 mL
